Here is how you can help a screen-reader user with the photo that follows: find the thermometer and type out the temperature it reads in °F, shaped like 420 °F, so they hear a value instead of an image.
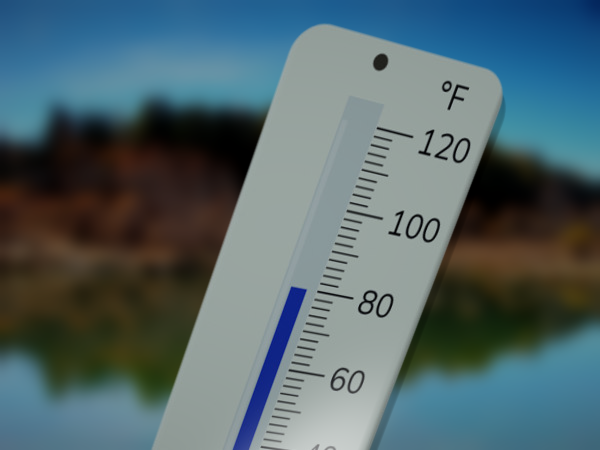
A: 80 °F
